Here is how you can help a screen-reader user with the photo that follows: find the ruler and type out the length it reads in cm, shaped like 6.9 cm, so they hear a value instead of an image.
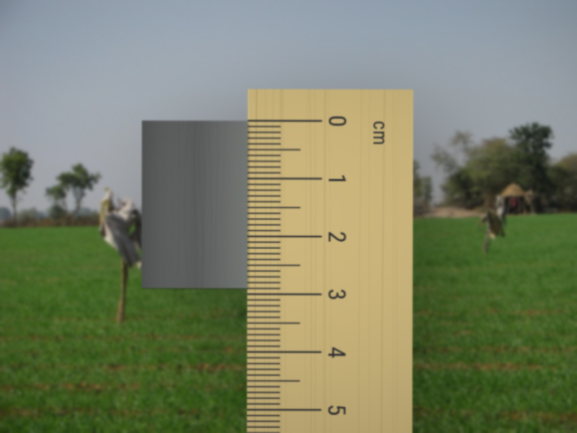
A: 2.9 cm
